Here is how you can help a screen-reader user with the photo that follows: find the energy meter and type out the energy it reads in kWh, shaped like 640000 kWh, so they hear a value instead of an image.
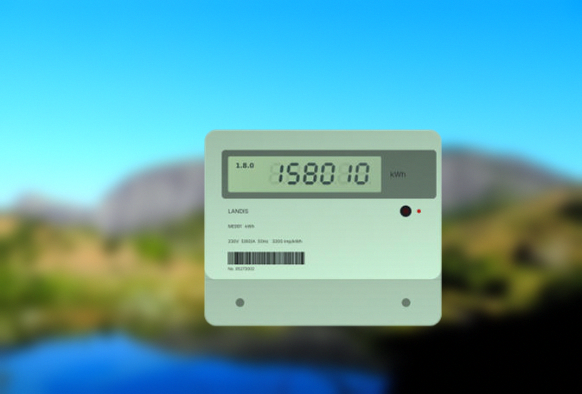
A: 158010 kWh
